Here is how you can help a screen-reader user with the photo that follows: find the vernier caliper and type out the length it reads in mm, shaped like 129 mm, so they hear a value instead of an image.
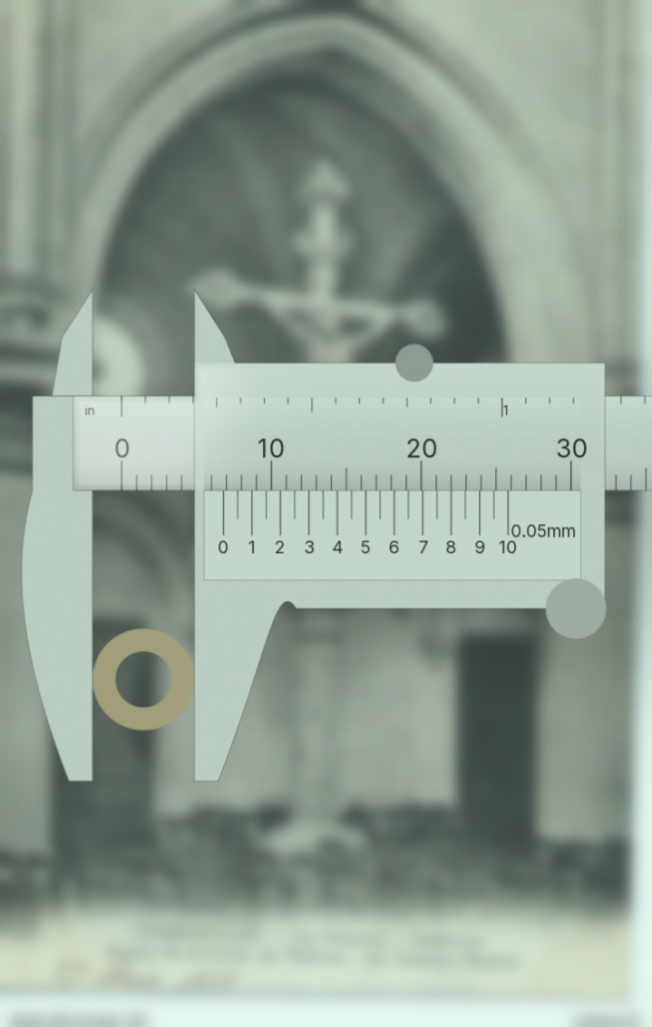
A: 6.8 mm
